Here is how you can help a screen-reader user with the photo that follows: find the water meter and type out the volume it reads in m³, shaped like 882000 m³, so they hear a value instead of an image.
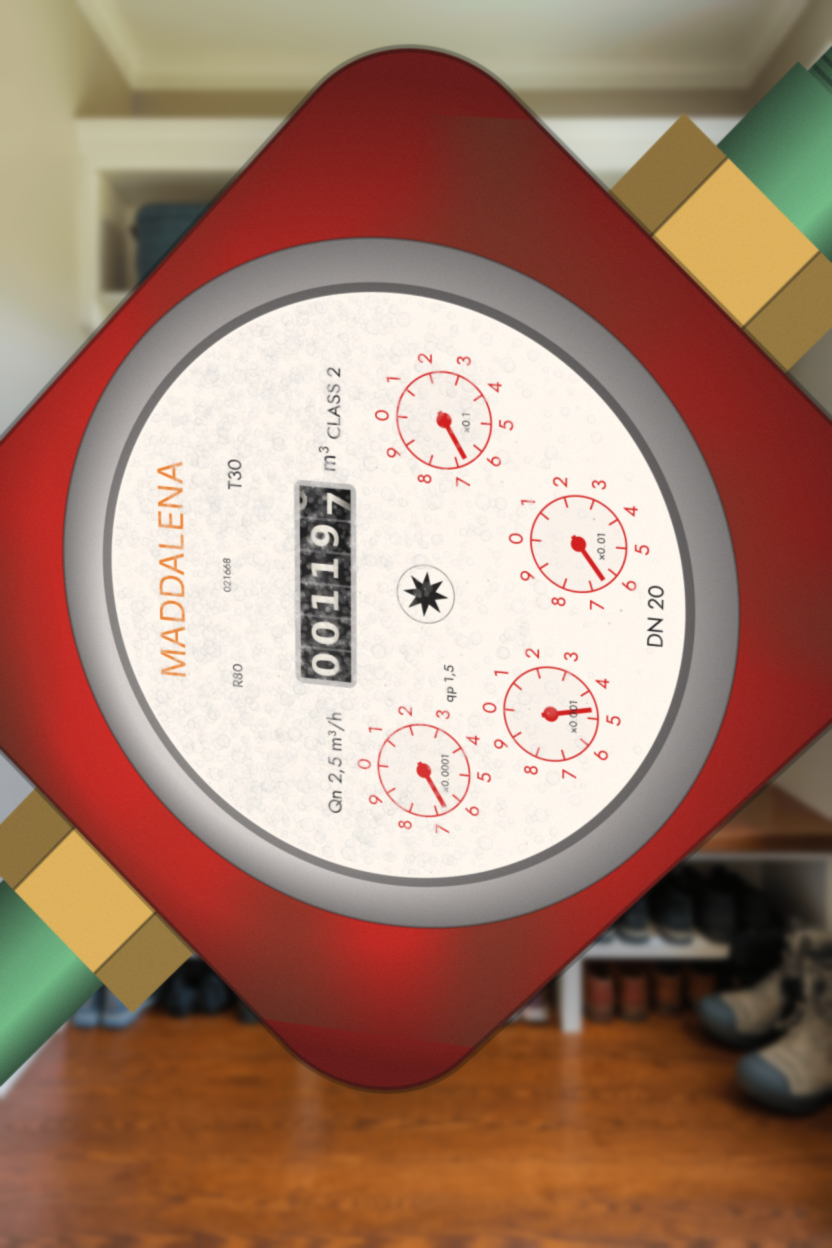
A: 1196.6646 m³
